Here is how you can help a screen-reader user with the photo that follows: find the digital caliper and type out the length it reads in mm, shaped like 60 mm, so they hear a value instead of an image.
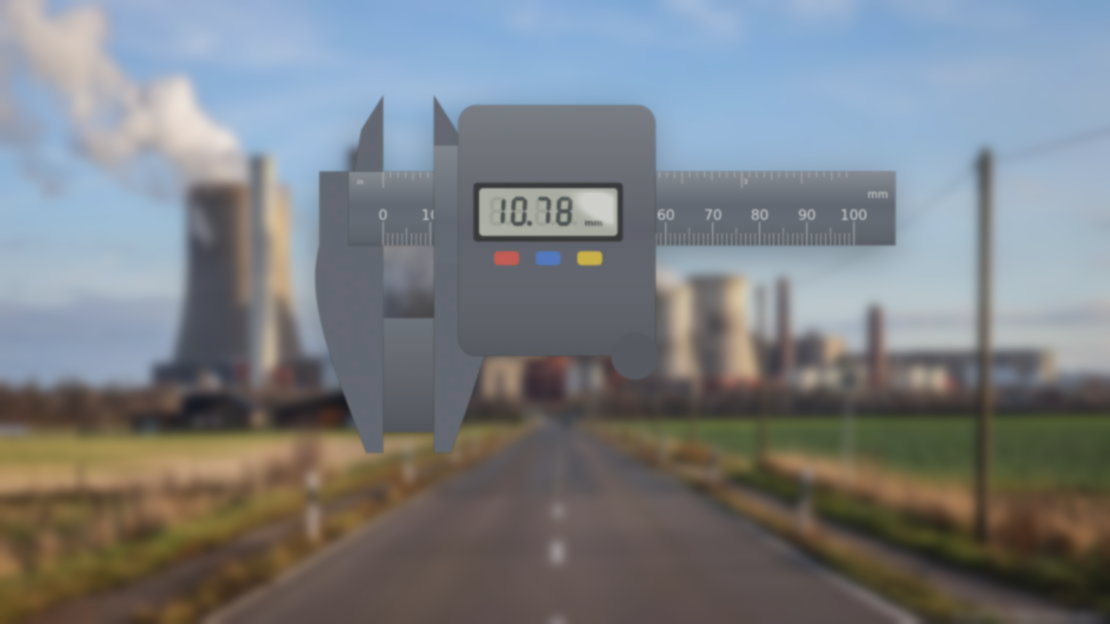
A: 10.78 mm
